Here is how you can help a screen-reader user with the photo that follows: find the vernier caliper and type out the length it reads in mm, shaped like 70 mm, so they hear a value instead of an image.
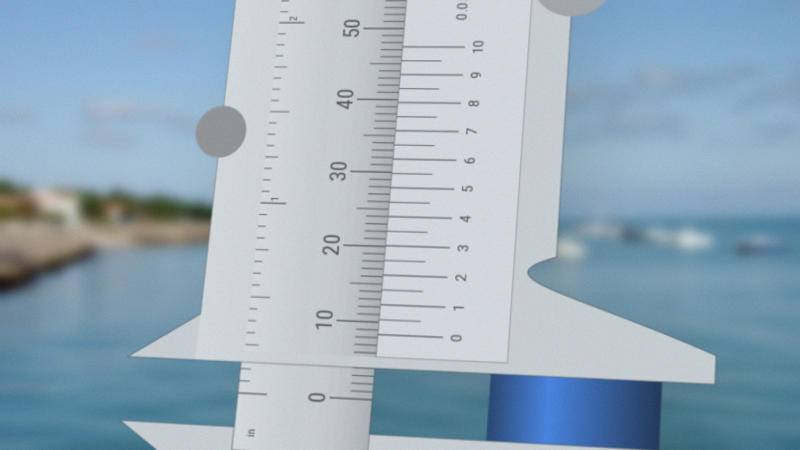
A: 8.4 mm
